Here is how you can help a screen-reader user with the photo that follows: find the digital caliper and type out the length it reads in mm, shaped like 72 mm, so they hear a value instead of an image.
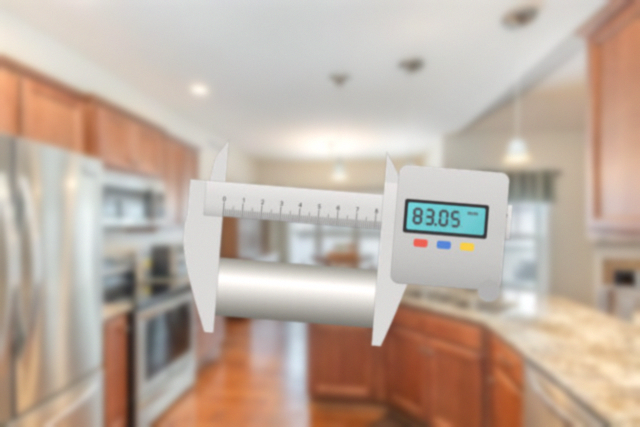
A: 83.05 mm
